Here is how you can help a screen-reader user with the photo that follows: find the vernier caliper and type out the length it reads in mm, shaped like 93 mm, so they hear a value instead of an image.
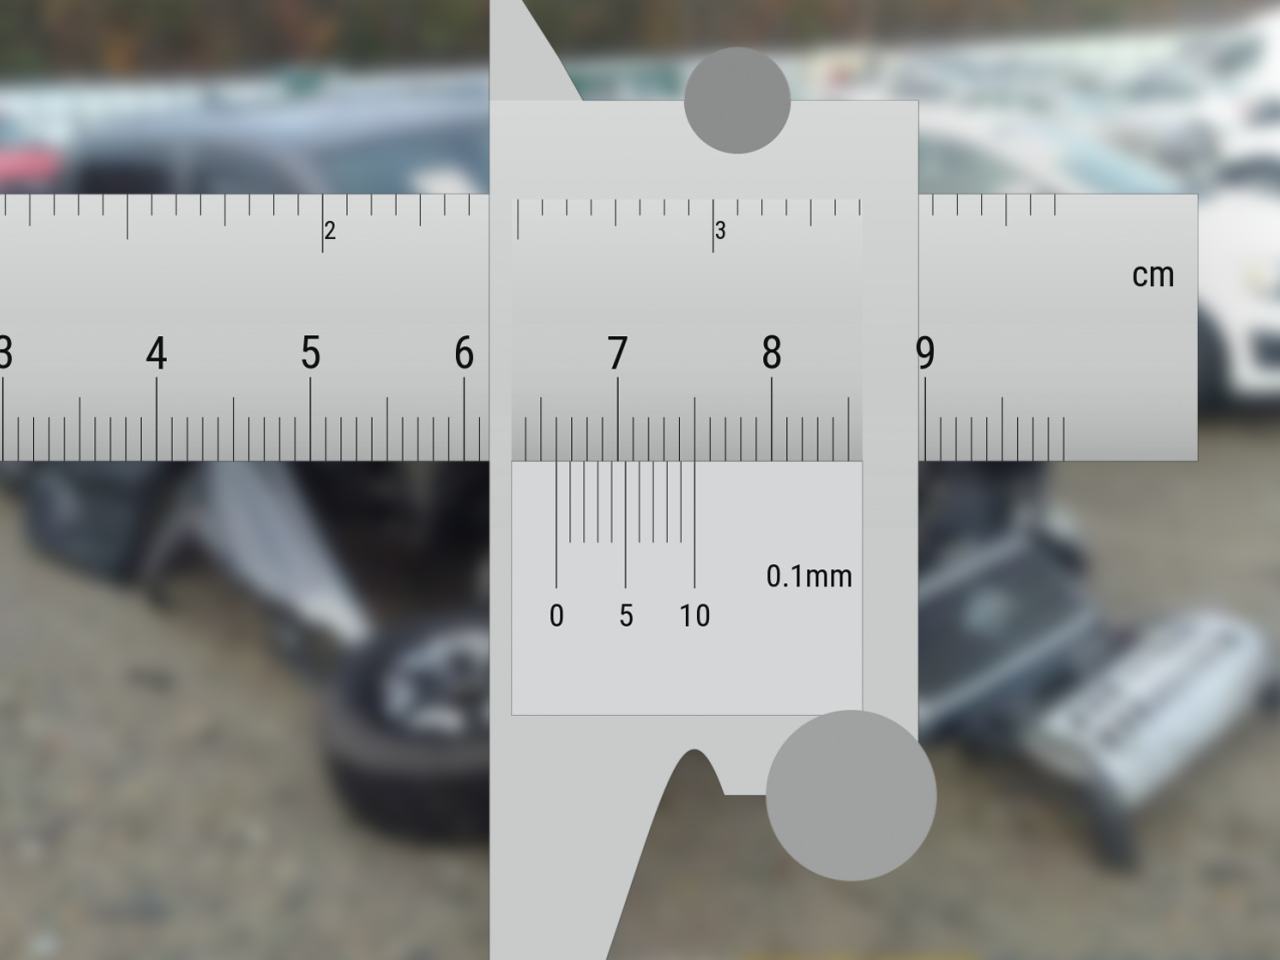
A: 66.0 mm
